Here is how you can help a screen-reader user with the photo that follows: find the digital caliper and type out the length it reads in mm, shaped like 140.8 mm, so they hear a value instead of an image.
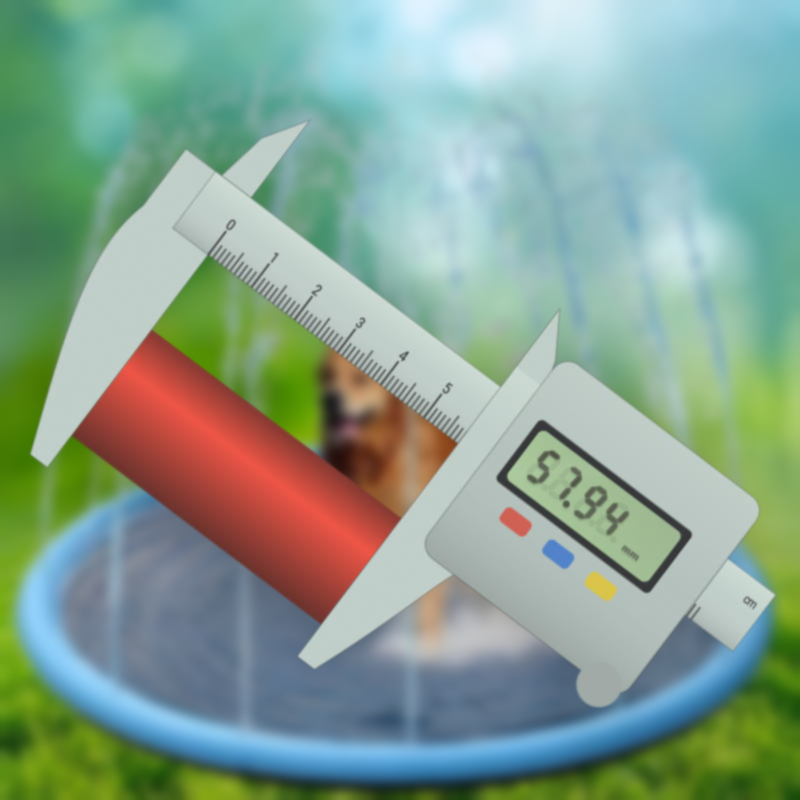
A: 57.94 mm
